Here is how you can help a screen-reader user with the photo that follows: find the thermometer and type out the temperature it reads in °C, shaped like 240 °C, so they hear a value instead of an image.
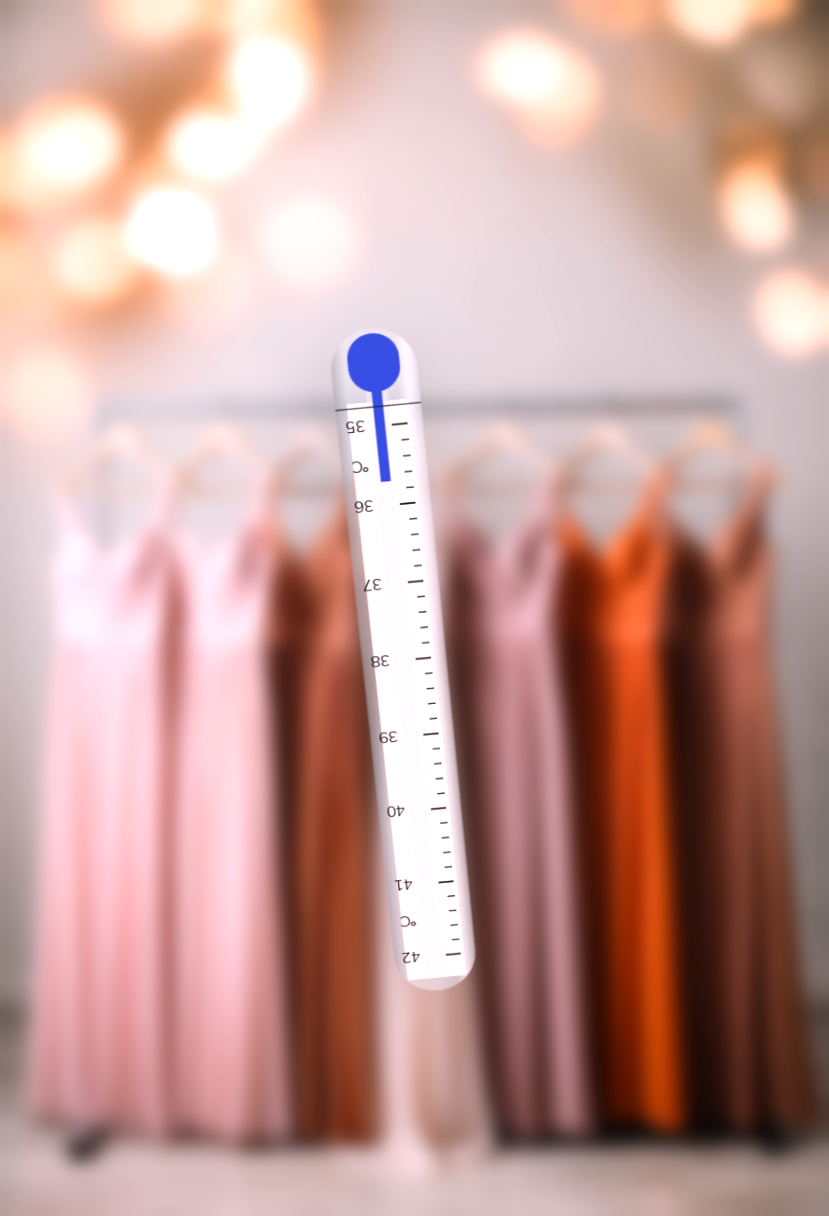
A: 35.7 °C
